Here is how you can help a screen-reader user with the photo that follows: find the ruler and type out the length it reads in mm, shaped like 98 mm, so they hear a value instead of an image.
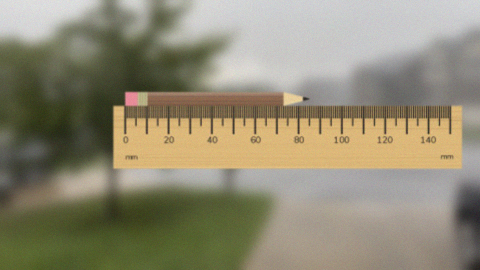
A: 85 mm
